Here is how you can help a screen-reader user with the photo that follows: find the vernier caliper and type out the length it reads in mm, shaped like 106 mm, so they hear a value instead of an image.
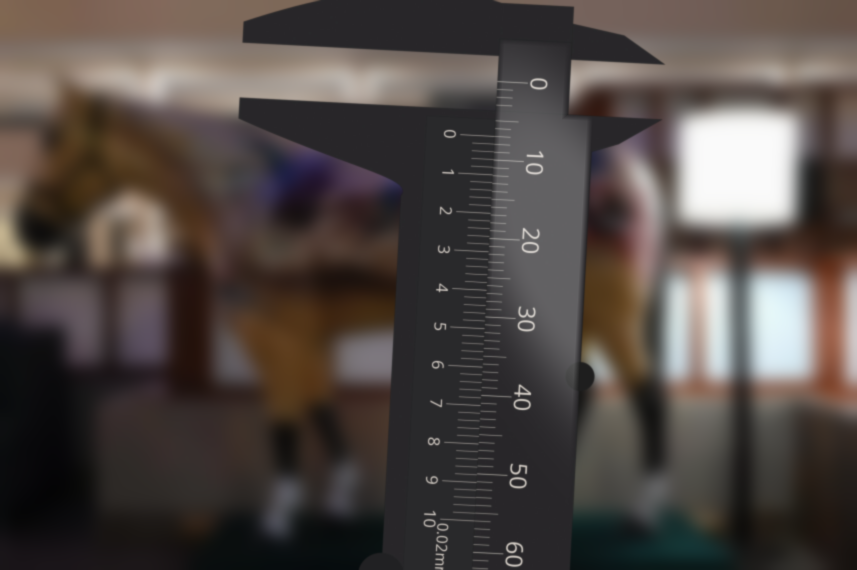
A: 7.0 mm
